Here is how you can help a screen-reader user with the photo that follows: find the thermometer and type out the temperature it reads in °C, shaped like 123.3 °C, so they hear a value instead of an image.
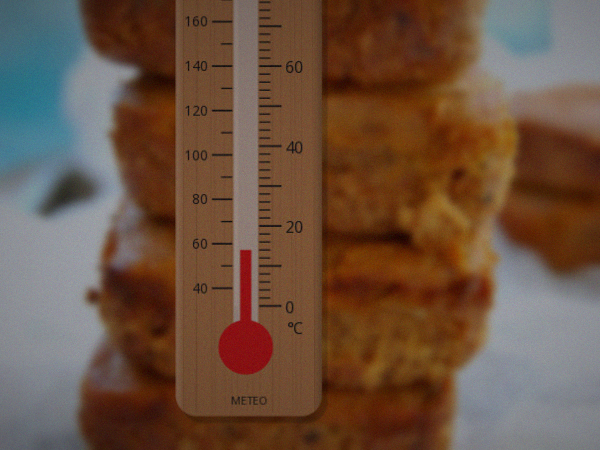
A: 14 °C
